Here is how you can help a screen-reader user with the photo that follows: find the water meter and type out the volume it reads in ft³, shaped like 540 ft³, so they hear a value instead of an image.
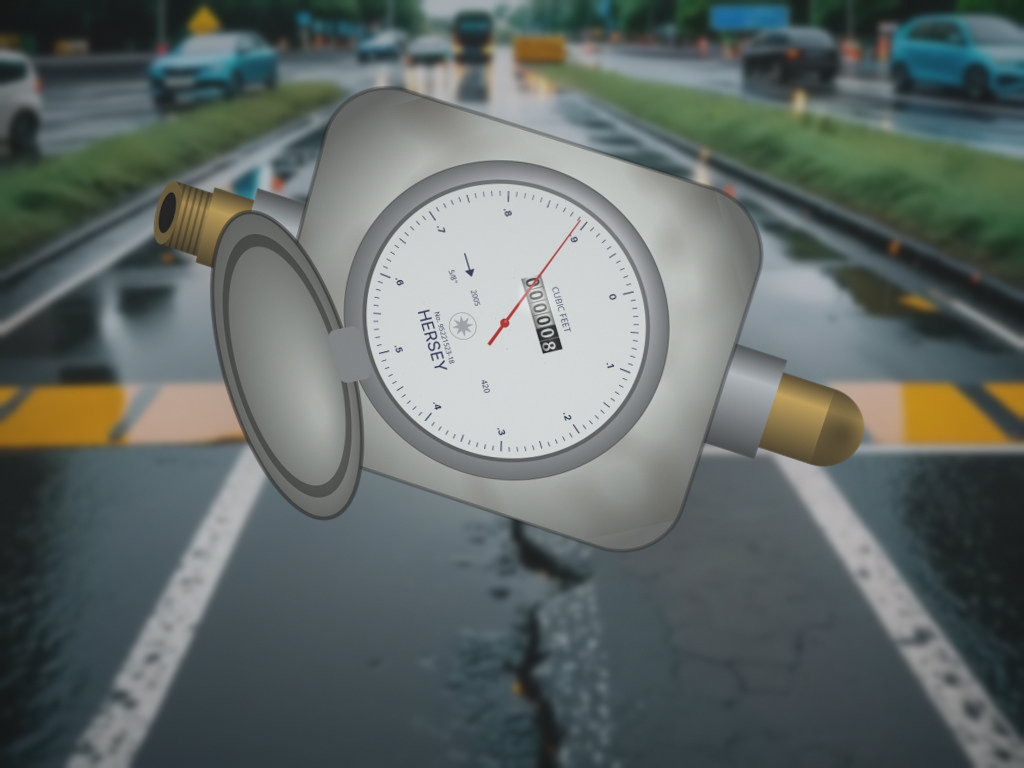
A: 7.89 ft³
